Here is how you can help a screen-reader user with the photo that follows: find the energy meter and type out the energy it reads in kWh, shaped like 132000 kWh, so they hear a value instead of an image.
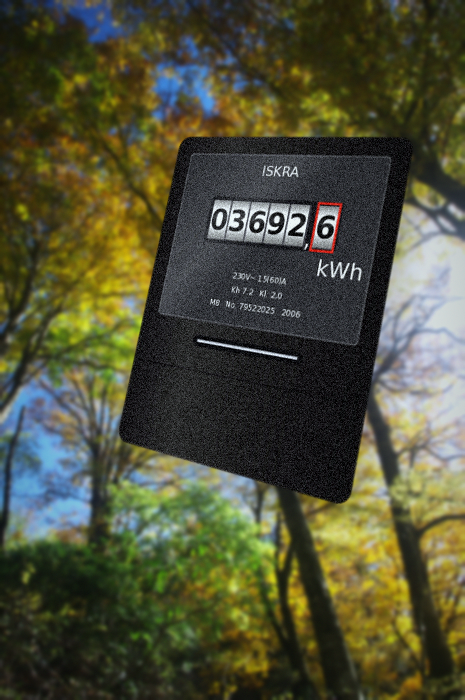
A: 3692.6 kWh
